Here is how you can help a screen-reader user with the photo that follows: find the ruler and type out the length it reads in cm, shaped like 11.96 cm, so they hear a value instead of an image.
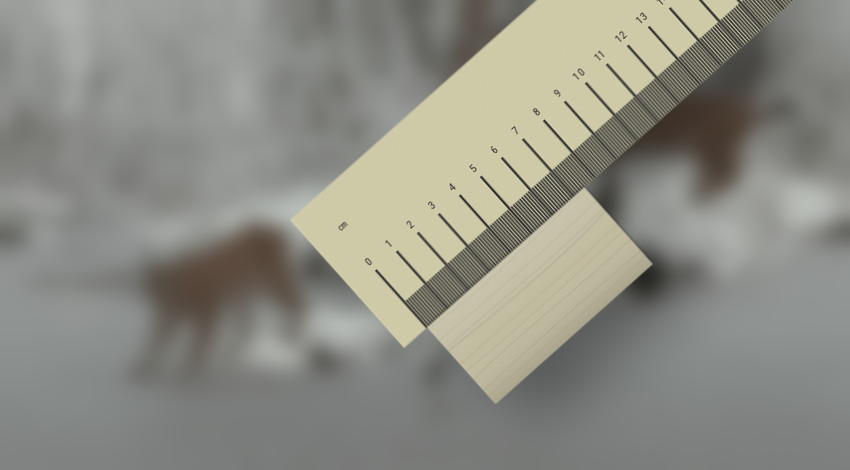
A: 7.5 cm
